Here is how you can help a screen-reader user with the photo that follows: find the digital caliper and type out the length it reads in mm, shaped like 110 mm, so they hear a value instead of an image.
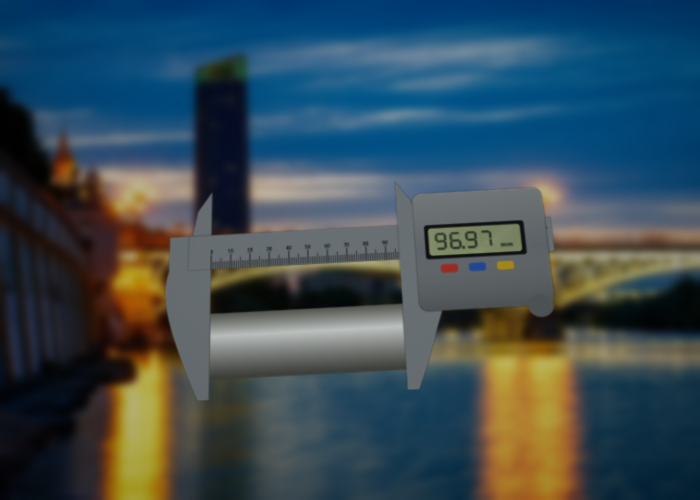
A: 96.97 mm
